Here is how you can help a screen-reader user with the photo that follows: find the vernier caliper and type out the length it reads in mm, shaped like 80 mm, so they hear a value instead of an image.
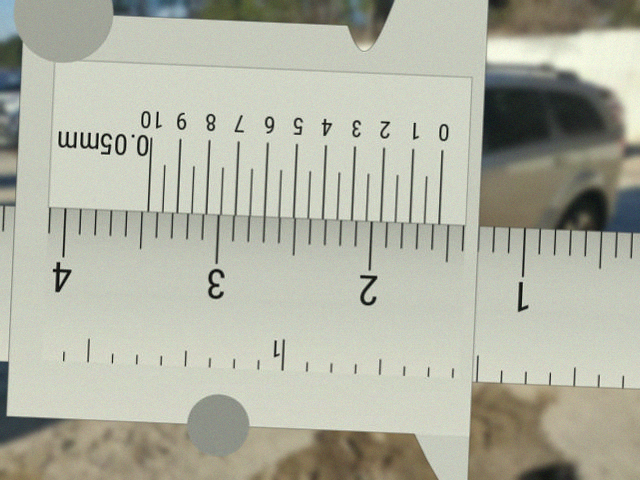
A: 15.6 mm
